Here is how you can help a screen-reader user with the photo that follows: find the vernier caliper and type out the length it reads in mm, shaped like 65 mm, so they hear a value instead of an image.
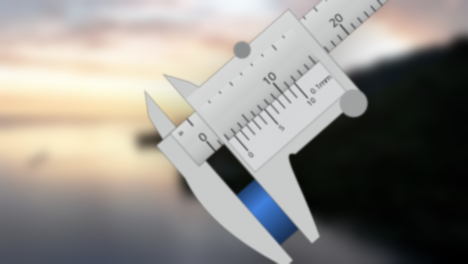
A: 2.8 mm
